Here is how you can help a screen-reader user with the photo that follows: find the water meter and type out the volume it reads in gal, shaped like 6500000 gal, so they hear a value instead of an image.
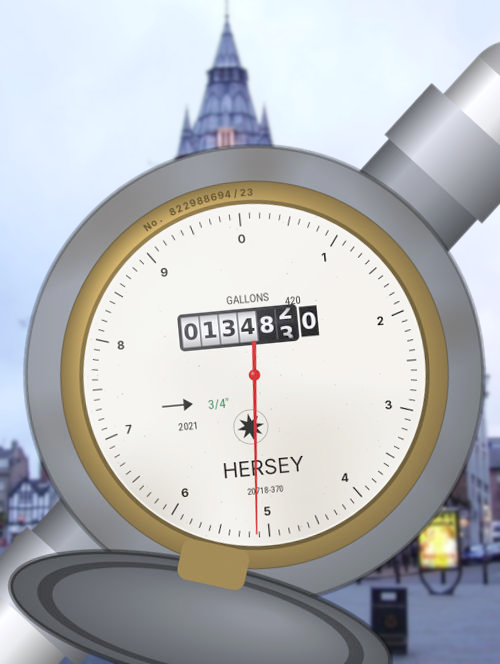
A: 134825.1 gal
